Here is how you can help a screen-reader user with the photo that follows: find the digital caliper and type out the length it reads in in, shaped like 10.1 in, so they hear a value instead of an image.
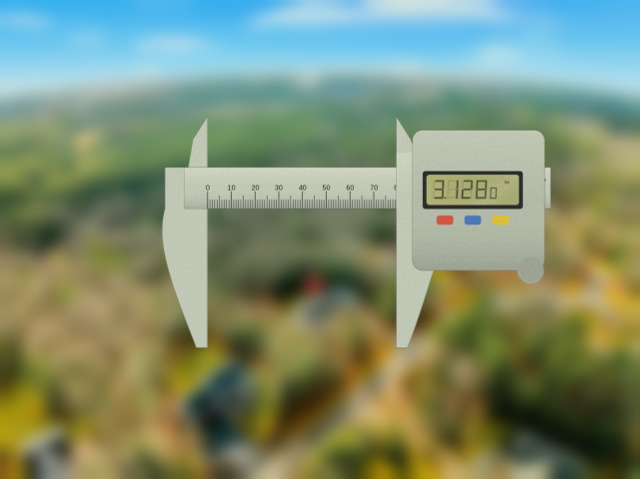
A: 3.1280 in
